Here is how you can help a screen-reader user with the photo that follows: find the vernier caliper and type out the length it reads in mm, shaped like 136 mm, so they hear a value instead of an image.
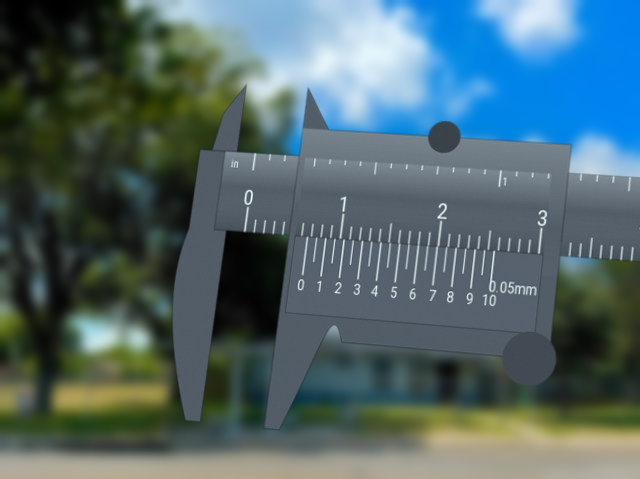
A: 6.6 mm
